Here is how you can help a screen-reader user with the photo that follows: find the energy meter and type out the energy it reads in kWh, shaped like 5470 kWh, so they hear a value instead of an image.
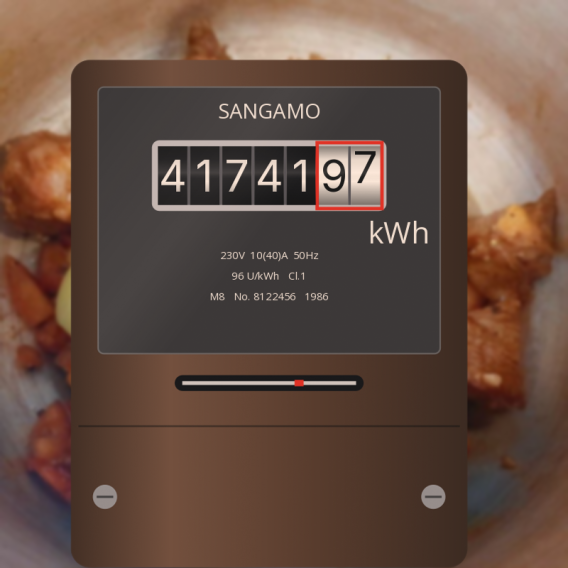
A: 41741.97 kWh
